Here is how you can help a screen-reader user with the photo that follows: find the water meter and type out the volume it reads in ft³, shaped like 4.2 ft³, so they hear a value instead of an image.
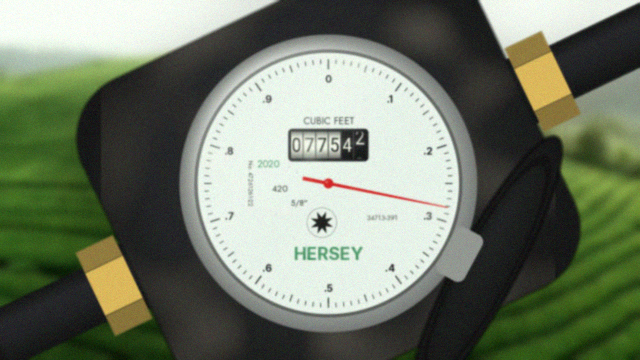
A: 77542.28 ft³
